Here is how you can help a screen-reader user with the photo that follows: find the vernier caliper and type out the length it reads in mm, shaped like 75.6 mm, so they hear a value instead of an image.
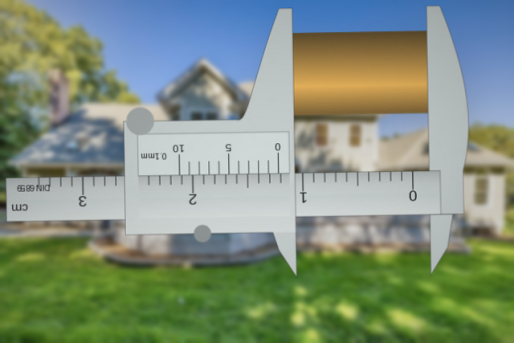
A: 12.2 mm
